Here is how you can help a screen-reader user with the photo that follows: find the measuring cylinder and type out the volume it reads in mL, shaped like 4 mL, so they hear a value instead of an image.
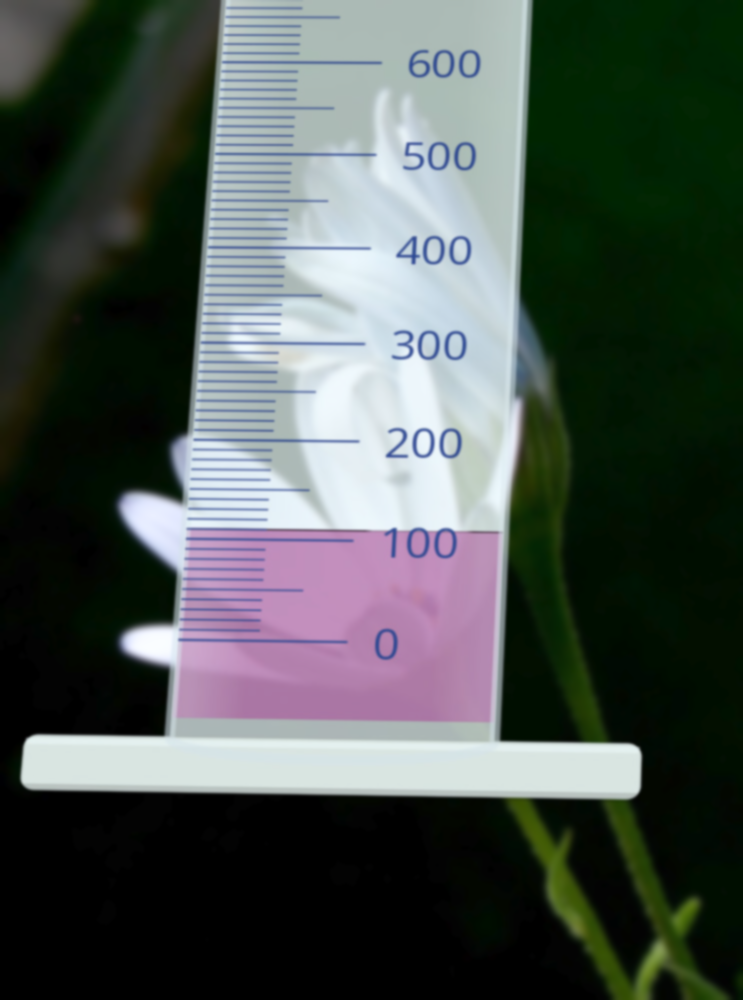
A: 110 mL
